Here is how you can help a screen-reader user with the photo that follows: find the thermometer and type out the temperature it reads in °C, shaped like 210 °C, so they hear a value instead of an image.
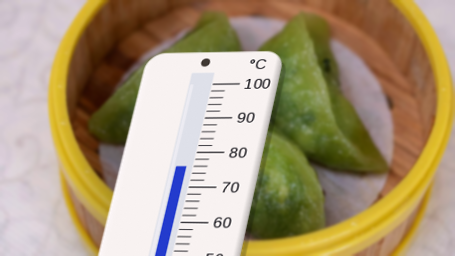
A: 76 °C
